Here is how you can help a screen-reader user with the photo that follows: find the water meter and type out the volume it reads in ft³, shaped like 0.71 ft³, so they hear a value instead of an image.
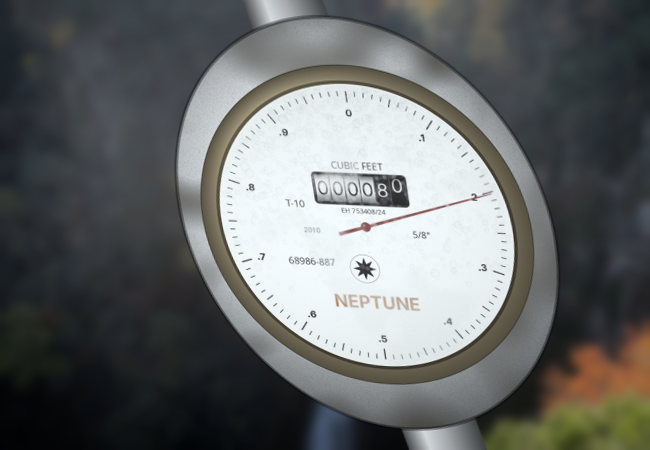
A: 80.20 ft³
